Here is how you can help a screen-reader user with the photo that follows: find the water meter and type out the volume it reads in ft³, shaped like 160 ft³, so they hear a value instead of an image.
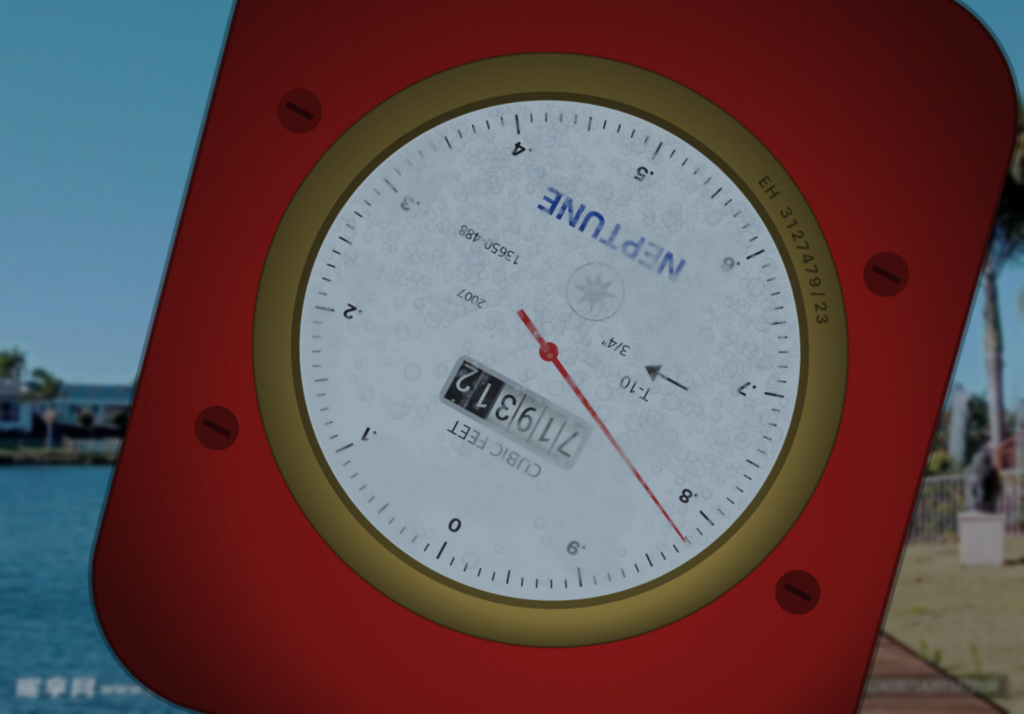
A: 719311.82 ft³
